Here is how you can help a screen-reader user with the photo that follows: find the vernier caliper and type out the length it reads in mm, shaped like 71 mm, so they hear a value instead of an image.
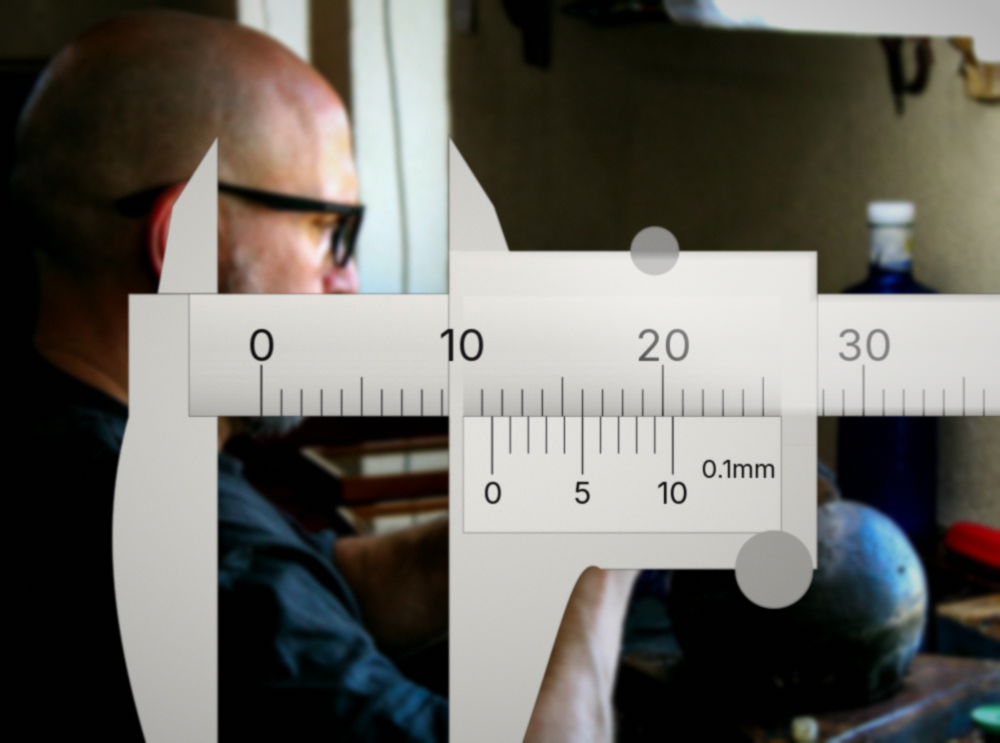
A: 11.5 mm
